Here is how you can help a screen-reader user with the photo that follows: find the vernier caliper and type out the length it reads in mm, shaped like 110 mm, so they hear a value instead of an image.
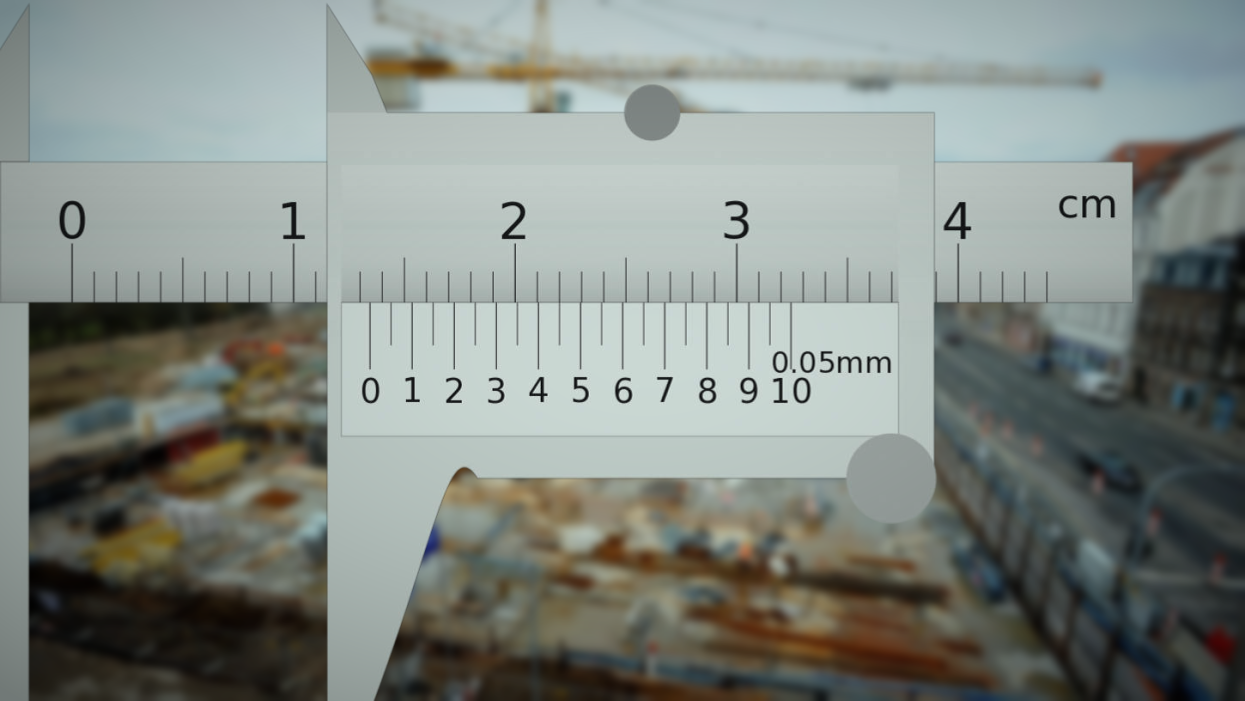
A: 13.45 mm
